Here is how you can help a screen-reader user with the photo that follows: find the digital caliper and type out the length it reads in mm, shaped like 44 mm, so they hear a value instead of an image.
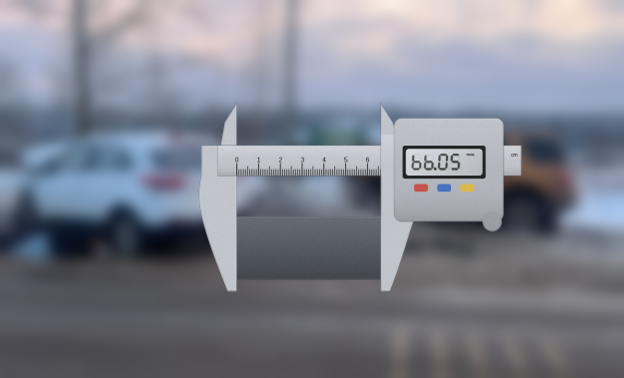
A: 66.05 mm
